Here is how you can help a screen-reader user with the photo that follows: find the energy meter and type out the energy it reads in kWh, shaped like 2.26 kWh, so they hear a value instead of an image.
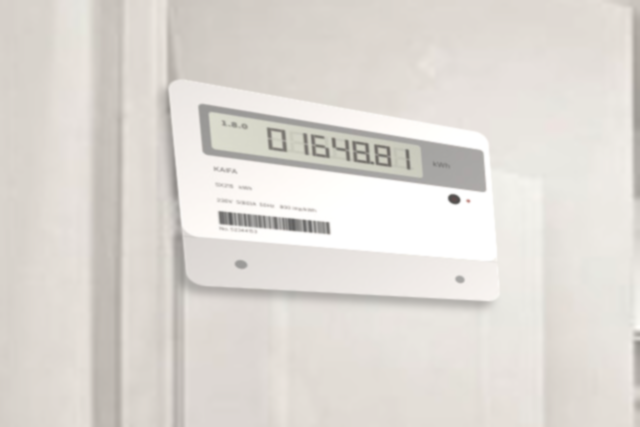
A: 1648.81 kWh
